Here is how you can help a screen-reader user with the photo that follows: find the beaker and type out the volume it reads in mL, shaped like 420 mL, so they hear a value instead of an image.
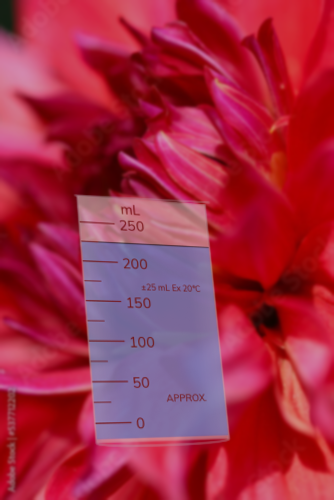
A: 225 mL
